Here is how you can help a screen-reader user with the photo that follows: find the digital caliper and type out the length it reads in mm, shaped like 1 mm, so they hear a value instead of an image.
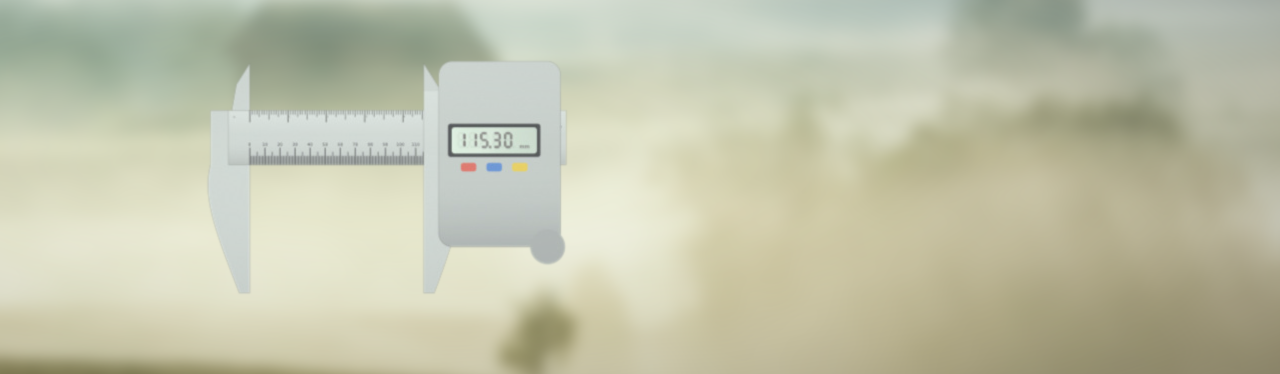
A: 115.30 mm
